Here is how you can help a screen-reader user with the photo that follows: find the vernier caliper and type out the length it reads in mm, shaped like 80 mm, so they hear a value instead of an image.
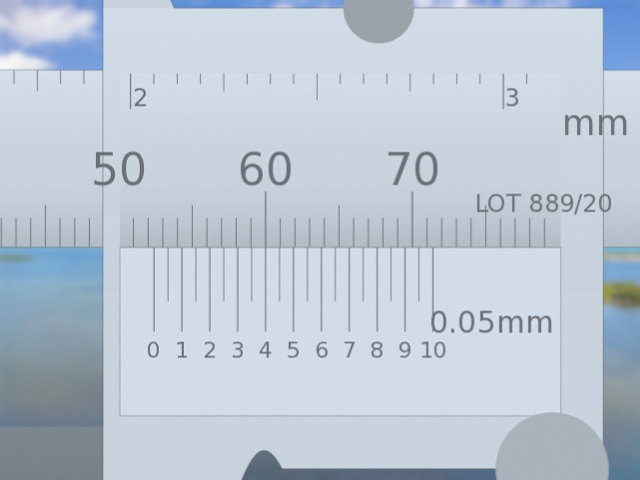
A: 52.4 mm
